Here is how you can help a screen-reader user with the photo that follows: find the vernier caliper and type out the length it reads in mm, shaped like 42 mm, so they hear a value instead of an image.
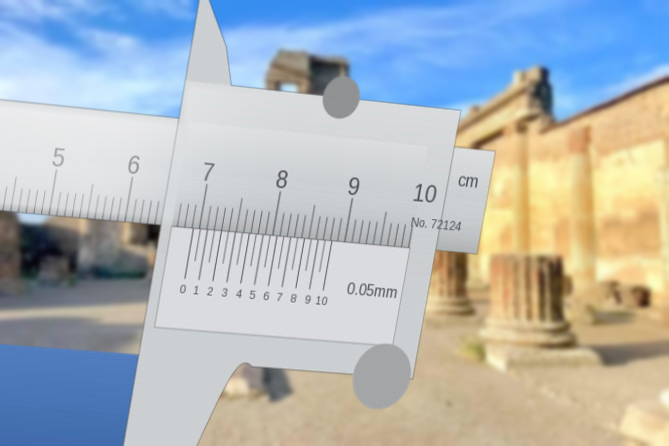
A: 69.2 mm
